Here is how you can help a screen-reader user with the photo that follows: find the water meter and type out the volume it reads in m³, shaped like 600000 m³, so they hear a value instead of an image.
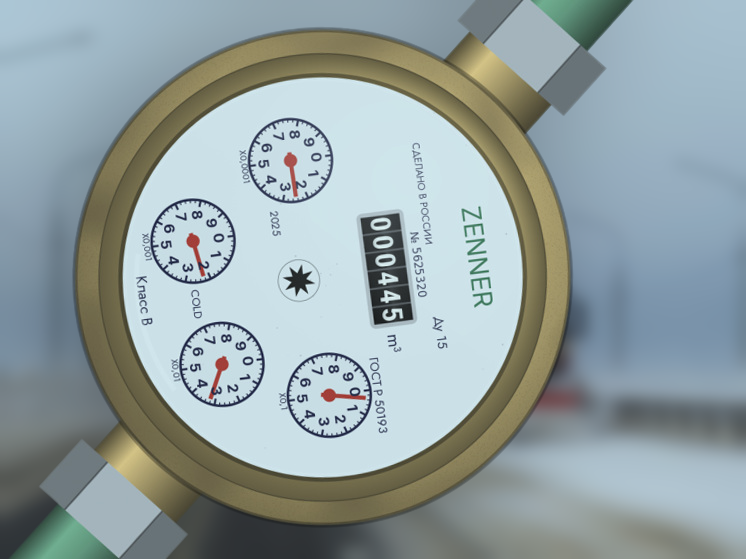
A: 445.0322 m³
